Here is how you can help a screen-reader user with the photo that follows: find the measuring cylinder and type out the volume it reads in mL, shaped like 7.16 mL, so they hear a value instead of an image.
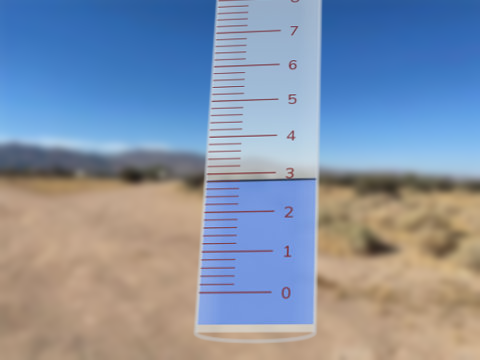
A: 2.8 mL
